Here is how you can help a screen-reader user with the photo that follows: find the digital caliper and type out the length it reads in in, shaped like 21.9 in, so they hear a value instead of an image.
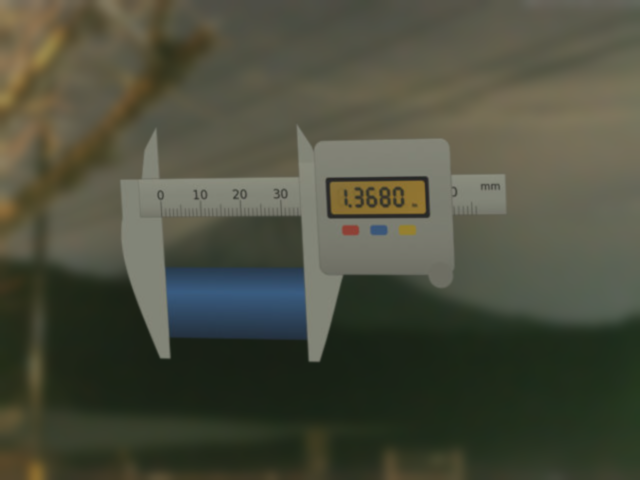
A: 1.3680 in
